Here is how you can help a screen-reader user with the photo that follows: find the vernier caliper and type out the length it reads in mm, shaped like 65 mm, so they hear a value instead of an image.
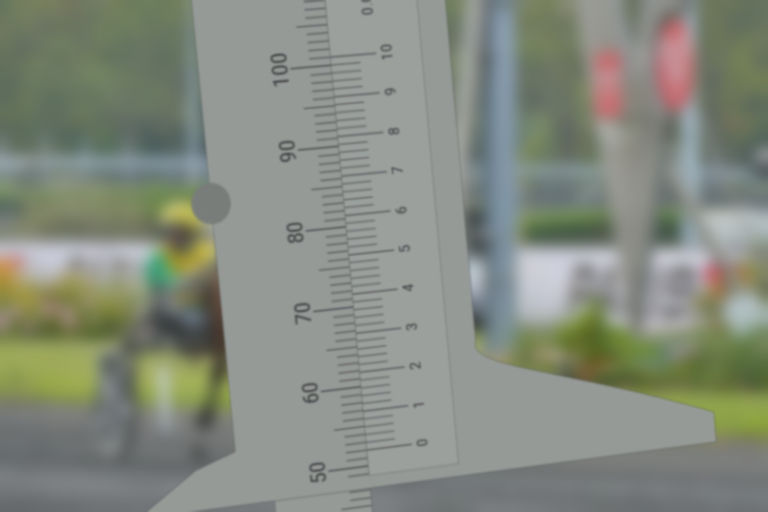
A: 52.0 mm
